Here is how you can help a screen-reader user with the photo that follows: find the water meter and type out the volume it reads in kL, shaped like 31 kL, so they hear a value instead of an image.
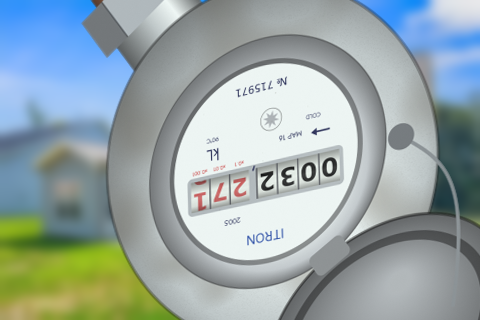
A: 32.271 kL
